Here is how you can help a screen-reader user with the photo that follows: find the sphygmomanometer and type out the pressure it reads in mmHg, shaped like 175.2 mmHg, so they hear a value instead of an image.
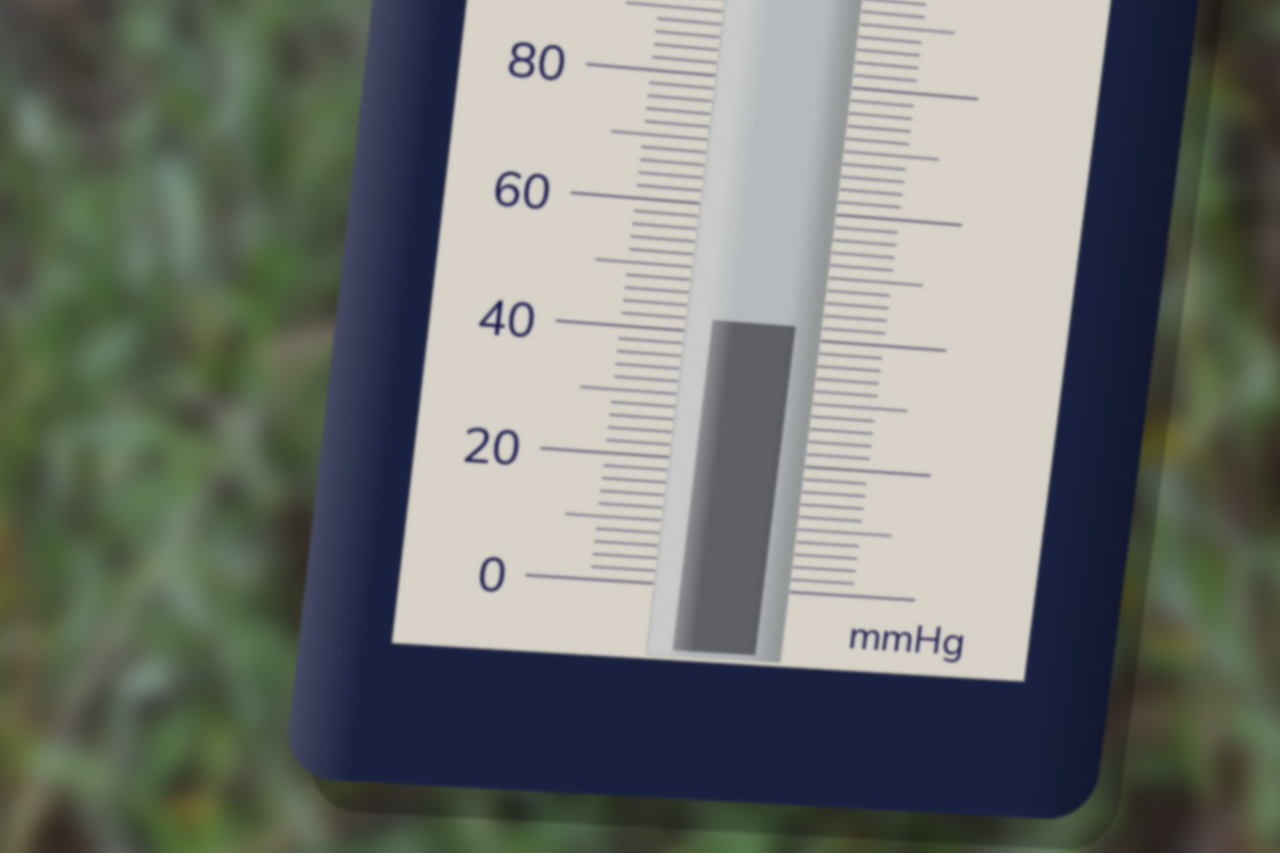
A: 42 mmHg
